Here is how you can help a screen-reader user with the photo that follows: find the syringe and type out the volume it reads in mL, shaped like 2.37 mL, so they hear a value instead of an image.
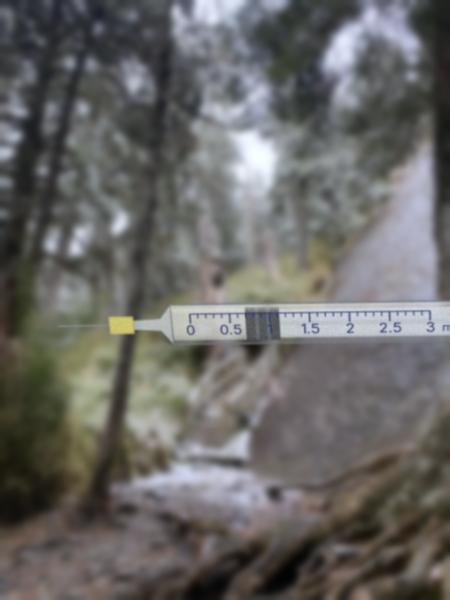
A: 0.7 mL
